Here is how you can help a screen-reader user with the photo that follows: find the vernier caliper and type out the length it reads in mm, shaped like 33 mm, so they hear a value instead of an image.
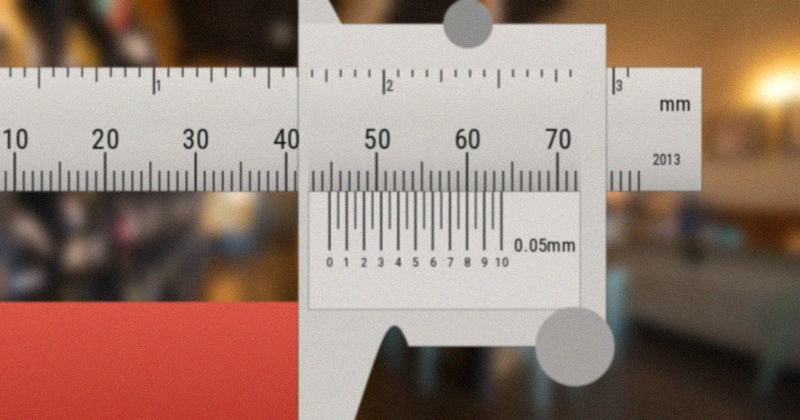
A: 44.8 mm
